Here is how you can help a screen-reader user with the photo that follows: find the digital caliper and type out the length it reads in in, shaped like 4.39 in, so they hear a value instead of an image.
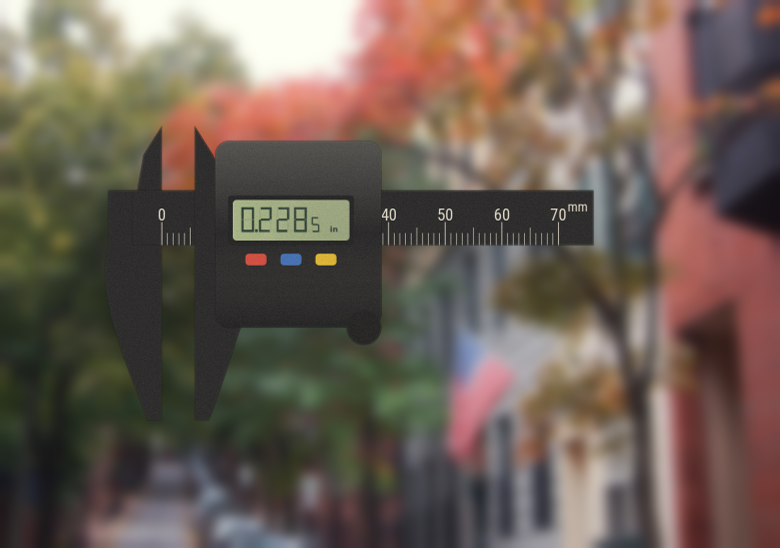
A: 0.2285 in
